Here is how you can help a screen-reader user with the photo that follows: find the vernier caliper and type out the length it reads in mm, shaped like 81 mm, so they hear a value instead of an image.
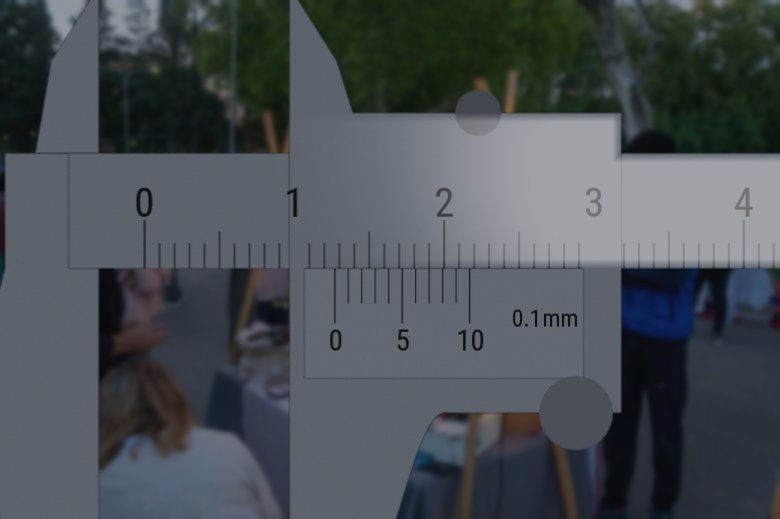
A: 12.7 mm
